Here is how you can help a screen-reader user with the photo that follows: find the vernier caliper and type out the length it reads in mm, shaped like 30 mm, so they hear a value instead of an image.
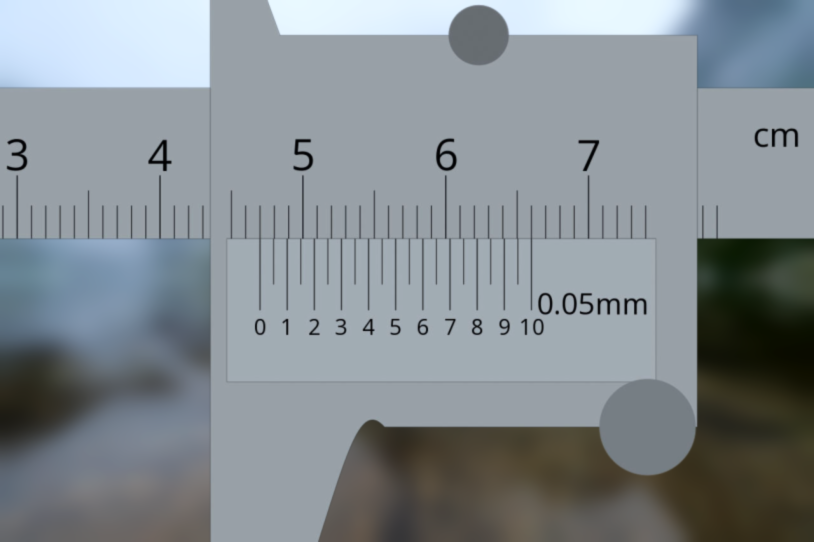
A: 47.0 mm
